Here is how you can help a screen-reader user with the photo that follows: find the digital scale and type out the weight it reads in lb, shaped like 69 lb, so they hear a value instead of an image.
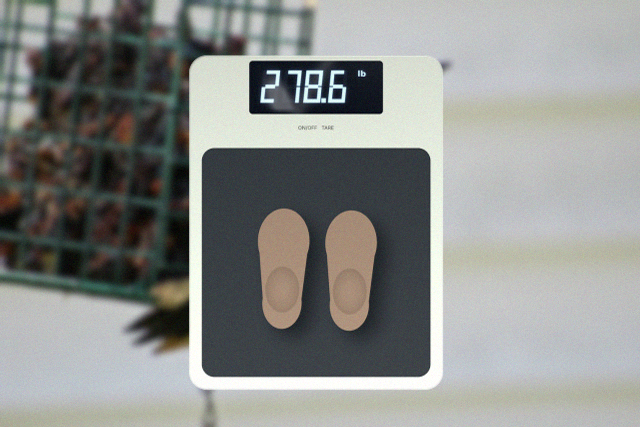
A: 278.6 lb
